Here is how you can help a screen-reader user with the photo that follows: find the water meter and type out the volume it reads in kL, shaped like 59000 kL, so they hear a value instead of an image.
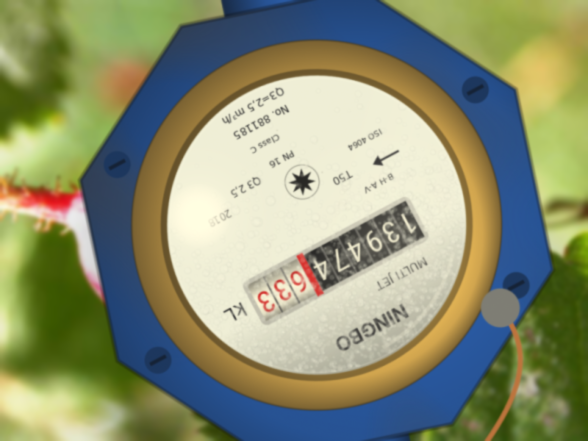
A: 139474.633 kL
